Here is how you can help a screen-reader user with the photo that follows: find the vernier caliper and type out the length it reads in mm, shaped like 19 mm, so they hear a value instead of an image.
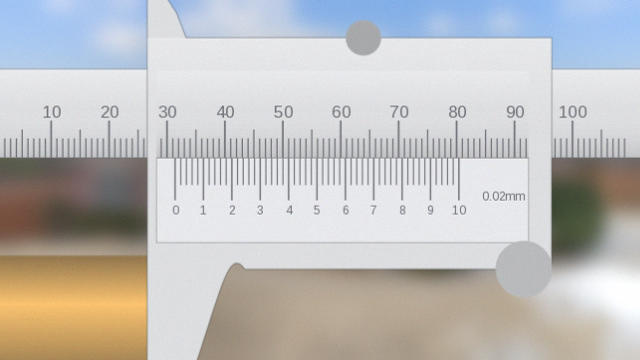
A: 31.4 mm
